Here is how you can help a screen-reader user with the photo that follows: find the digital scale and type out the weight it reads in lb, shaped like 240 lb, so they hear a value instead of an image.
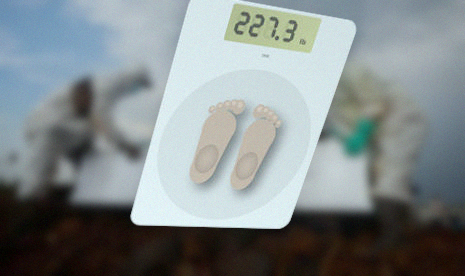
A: 227.3 lb
